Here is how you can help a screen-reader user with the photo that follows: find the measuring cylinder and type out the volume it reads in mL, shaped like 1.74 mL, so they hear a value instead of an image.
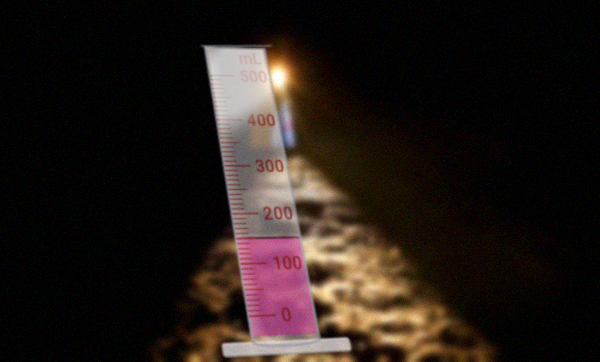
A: 150 mL
